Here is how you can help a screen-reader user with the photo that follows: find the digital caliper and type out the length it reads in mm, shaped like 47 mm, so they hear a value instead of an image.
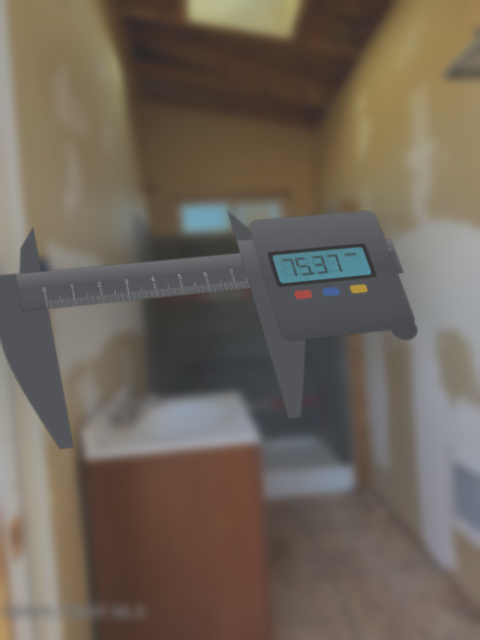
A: 75.37 mm
